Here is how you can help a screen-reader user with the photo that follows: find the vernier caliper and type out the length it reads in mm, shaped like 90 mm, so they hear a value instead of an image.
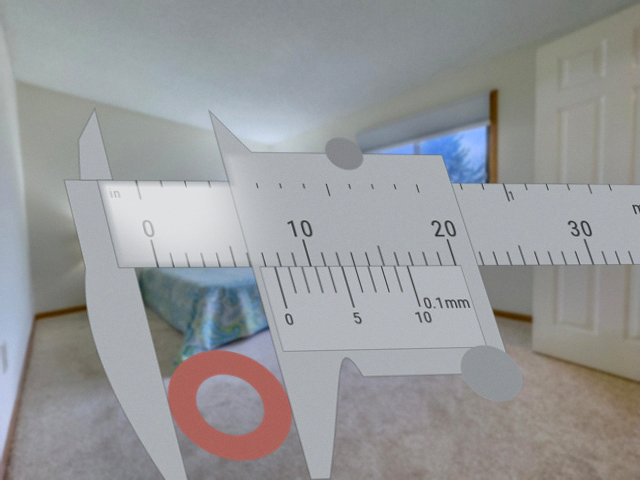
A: 7.6 mm
